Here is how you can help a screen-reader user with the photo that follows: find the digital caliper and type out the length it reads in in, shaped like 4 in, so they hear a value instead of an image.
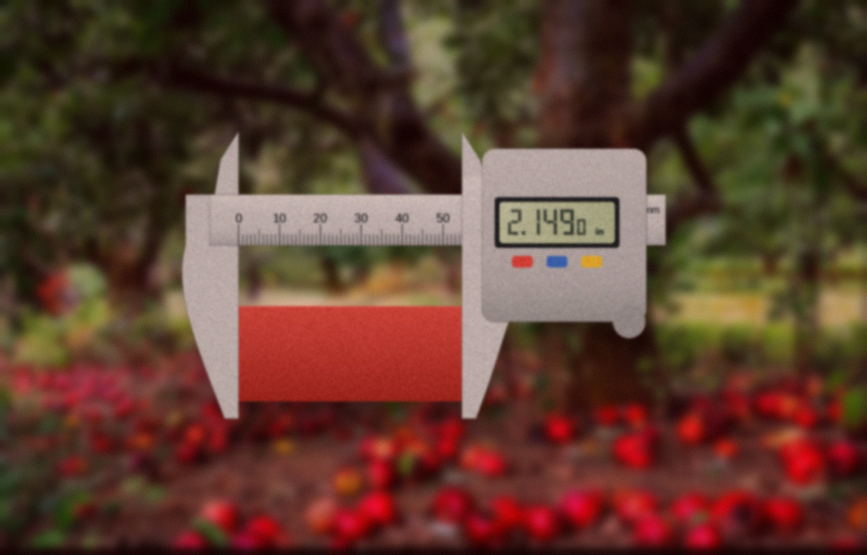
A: 2.1490 in
